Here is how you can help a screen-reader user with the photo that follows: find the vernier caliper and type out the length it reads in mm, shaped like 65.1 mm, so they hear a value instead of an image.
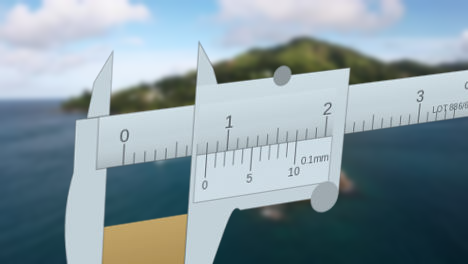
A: 8.0 mm
